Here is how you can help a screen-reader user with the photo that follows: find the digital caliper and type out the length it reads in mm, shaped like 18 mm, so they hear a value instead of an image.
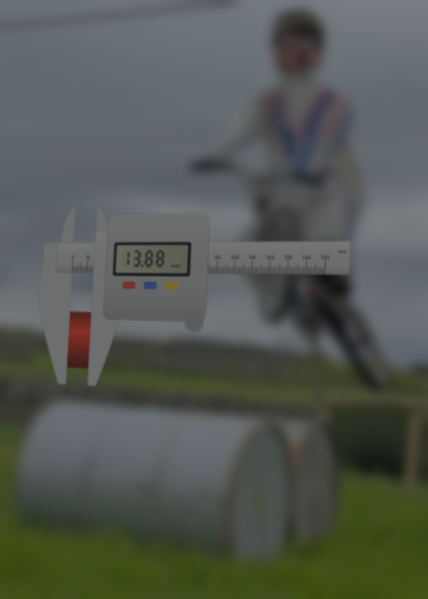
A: 13.88 mm
